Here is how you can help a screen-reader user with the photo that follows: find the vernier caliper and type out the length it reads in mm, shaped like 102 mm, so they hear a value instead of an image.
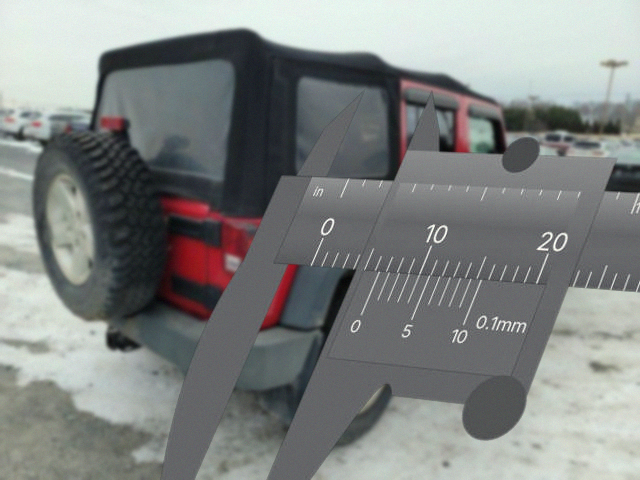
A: 6.4 mm
